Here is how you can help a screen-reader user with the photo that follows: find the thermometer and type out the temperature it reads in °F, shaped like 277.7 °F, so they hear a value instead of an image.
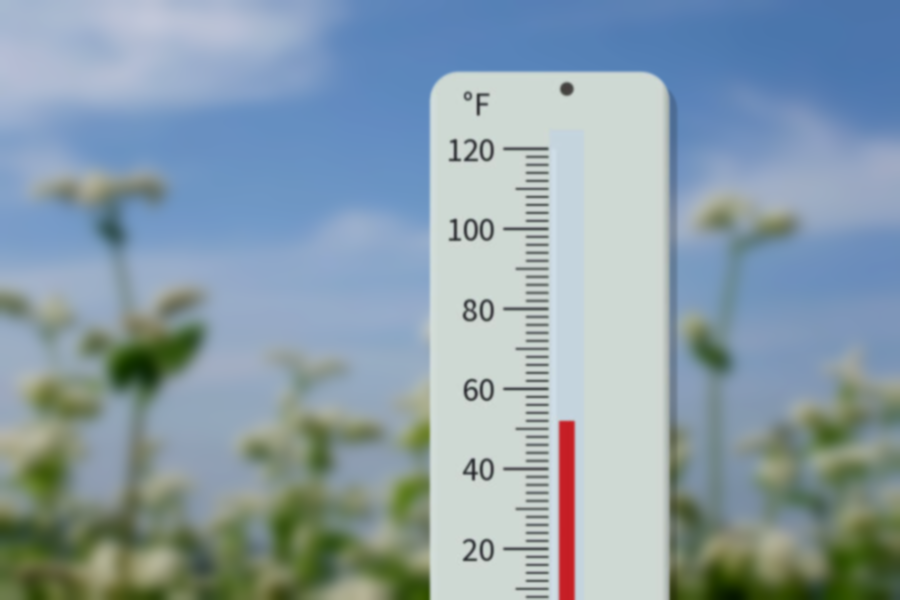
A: 52 °F
